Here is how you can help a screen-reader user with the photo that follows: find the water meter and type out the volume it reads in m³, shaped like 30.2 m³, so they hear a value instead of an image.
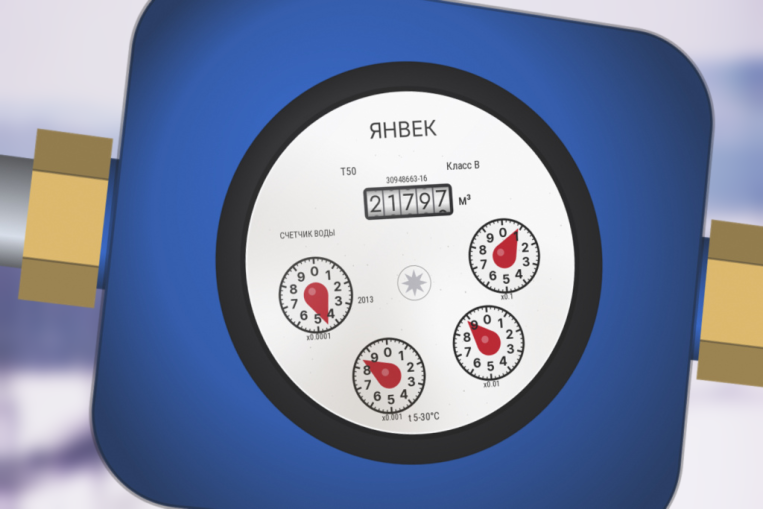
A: 21797.0884 m³
